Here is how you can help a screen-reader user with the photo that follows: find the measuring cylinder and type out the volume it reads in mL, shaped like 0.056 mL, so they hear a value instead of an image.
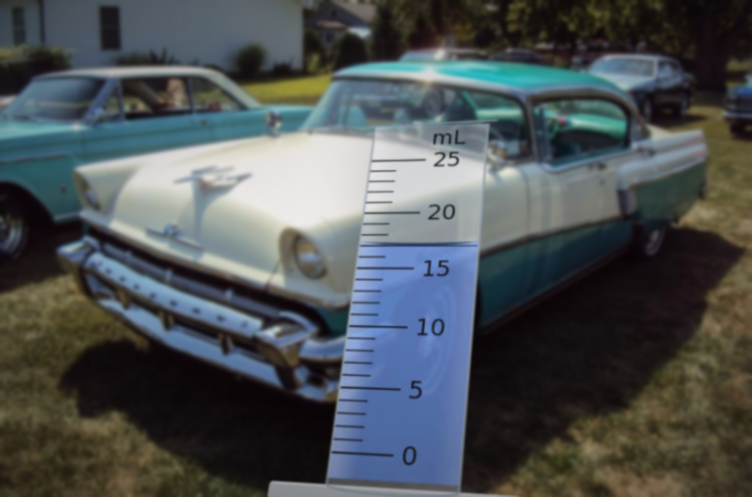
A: 17 mL
